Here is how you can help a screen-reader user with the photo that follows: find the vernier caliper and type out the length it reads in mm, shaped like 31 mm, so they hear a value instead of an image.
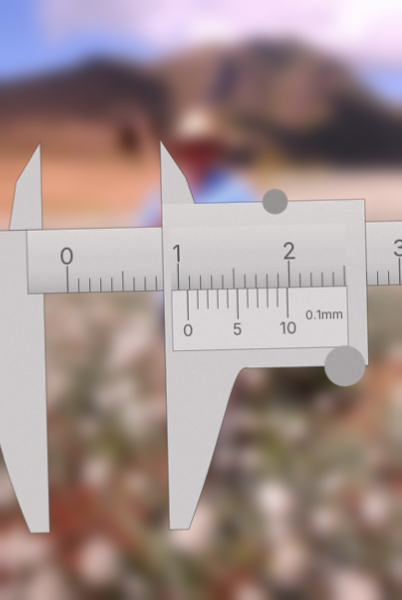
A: 10.8 mm
